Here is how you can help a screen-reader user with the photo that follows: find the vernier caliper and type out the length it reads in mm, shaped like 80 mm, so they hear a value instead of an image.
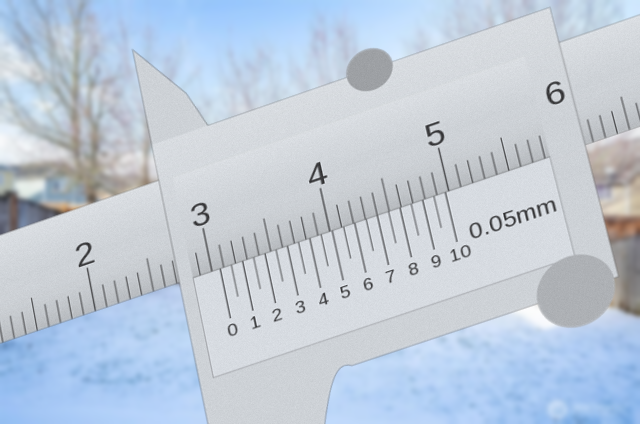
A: 30.7 mm
